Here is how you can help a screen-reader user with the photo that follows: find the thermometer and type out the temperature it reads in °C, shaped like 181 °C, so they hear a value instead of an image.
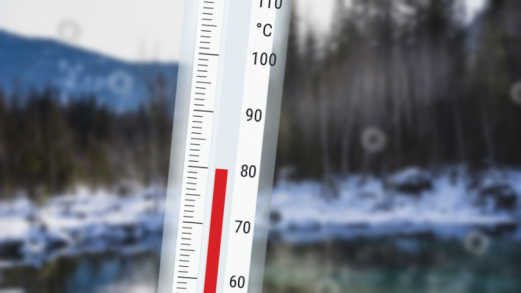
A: 80 °C
